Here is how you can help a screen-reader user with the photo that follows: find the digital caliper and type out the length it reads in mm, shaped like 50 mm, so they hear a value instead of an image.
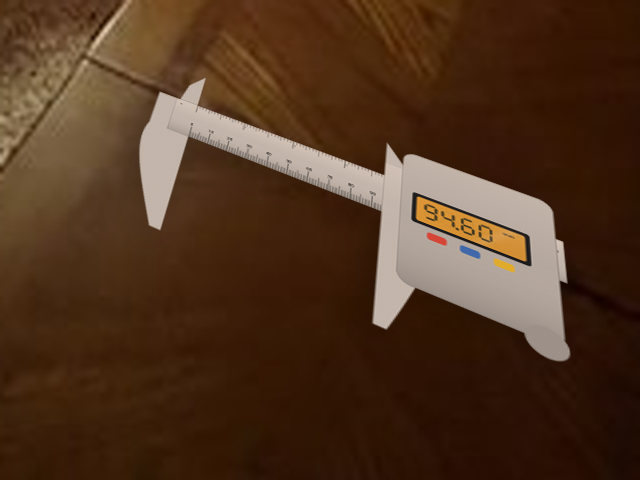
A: 94.60 mm
